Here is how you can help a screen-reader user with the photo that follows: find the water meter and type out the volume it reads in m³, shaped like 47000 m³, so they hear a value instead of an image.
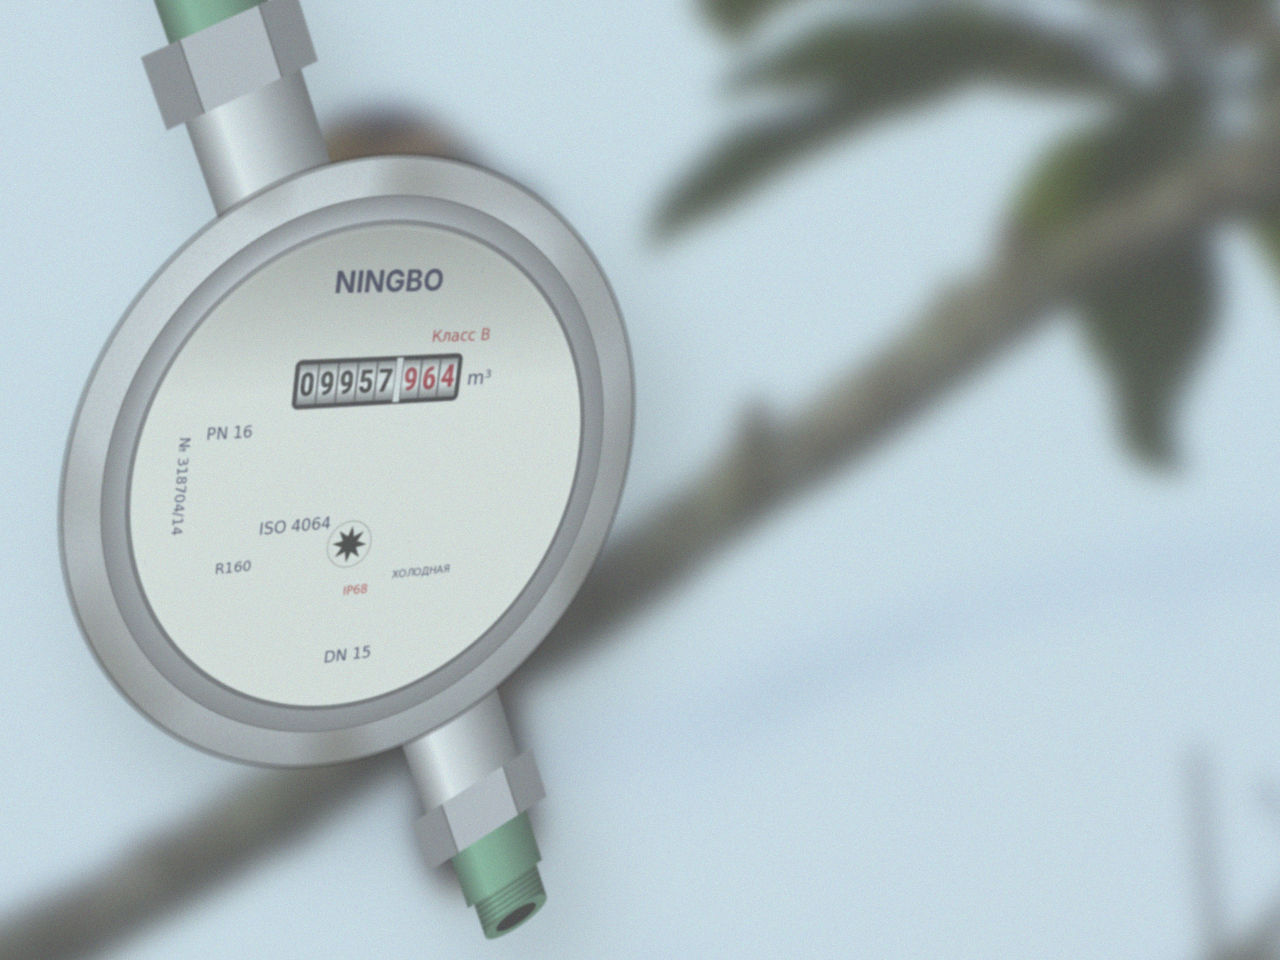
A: 9957.964 m³
